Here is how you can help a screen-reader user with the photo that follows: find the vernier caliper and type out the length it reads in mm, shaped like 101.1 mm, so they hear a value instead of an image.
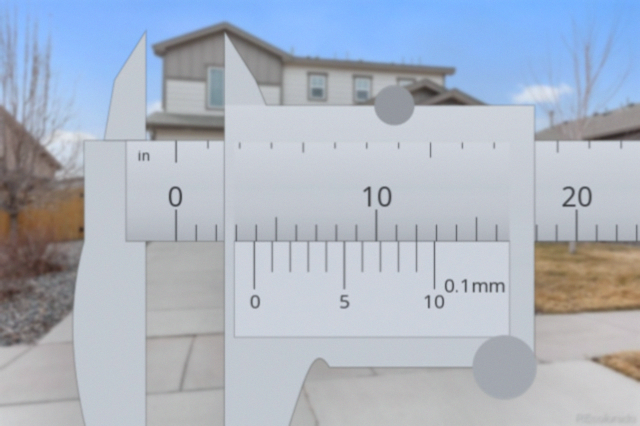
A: 3.9 mm
